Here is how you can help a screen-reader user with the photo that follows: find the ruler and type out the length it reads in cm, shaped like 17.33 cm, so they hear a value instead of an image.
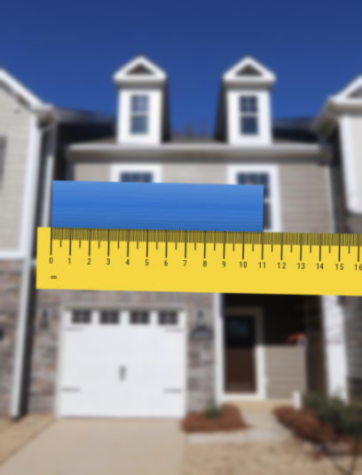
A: 11 cm
